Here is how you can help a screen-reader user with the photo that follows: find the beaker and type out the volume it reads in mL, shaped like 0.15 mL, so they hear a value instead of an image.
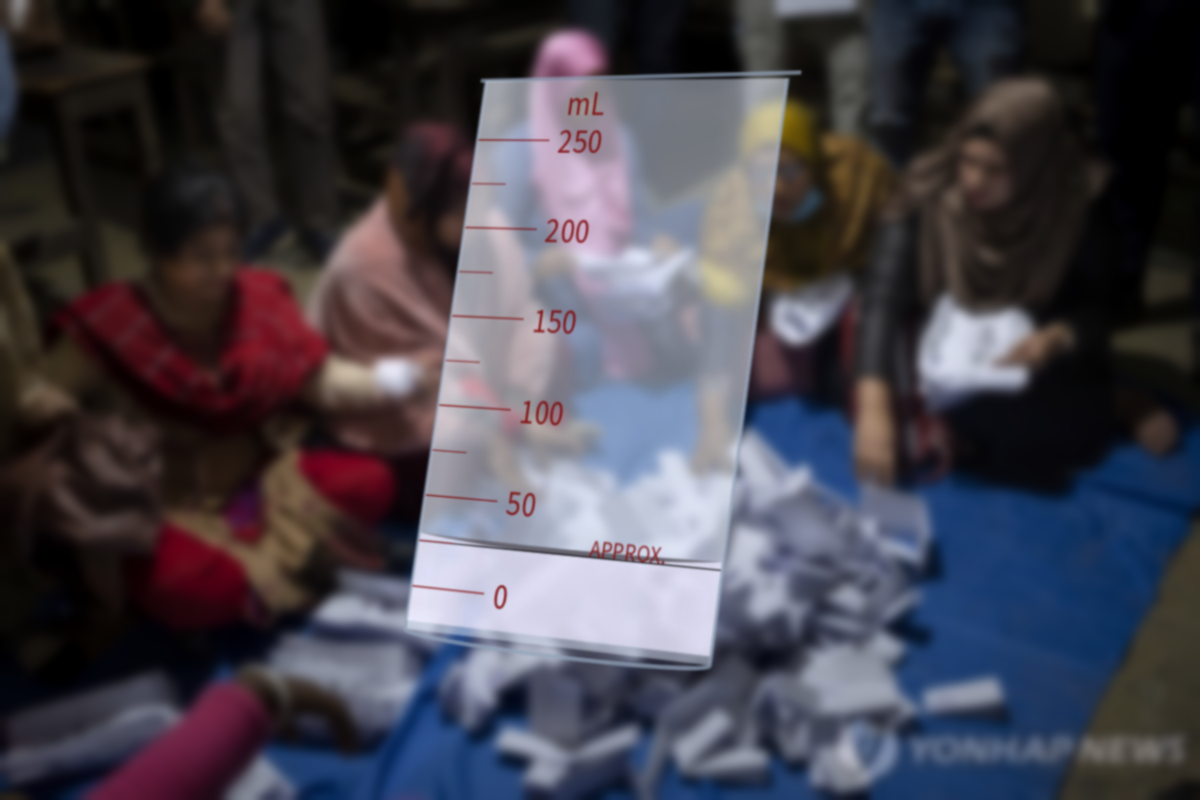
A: 25 mL
